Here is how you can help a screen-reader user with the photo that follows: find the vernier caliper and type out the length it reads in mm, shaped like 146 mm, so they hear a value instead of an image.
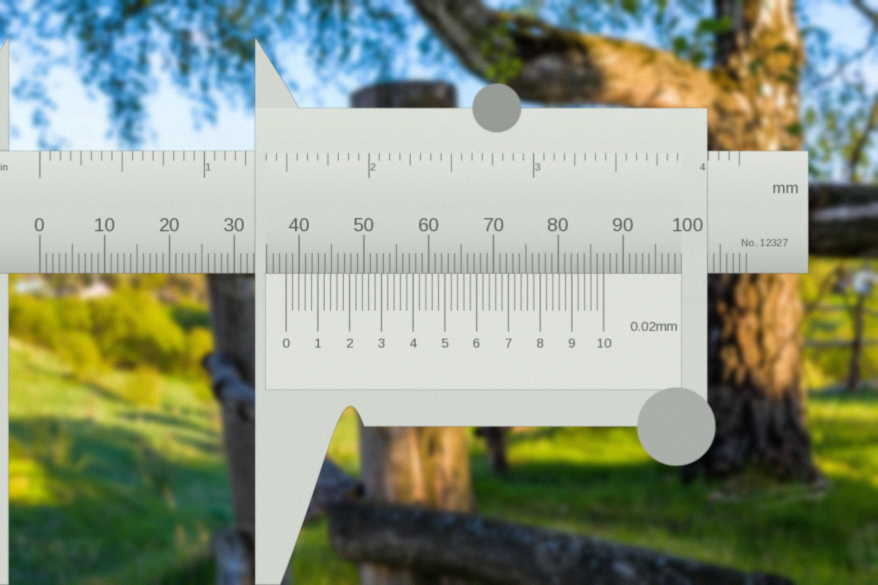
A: 38.0 mm
